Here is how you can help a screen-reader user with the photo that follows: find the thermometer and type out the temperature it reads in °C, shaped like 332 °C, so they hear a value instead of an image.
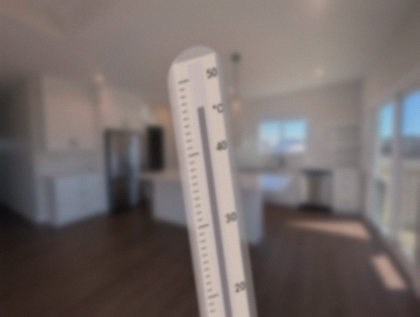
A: 46 °C
